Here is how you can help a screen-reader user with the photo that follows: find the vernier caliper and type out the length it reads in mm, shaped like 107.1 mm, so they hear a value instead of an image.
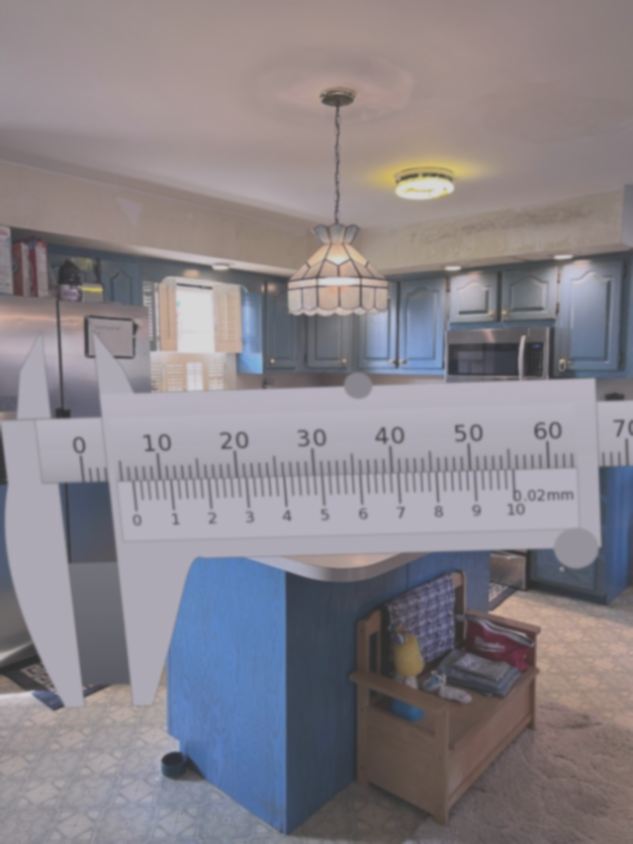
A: 6.5 mm
